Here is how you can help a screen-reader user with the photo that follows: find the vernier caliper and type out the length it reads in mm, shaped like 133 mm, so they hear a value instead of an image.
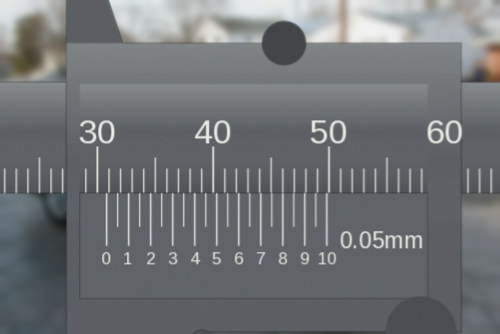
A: 30.8 mm
